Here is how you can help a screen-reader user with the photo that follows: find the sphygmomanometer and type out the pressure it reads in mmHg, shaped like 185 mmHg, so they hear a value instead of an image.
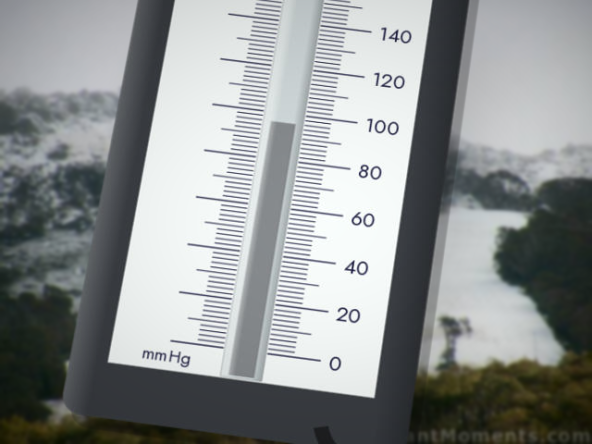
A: 96 mmHg
